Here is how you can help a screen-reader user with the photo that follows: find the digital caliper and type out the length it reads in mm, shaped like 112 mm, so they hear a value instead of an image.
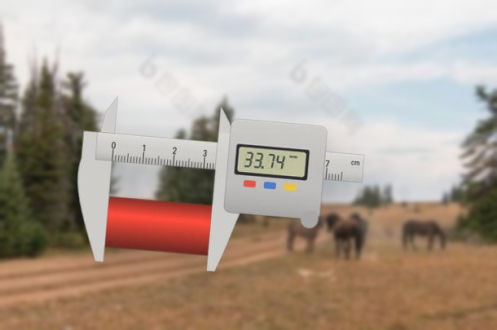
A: 33.74 mm
